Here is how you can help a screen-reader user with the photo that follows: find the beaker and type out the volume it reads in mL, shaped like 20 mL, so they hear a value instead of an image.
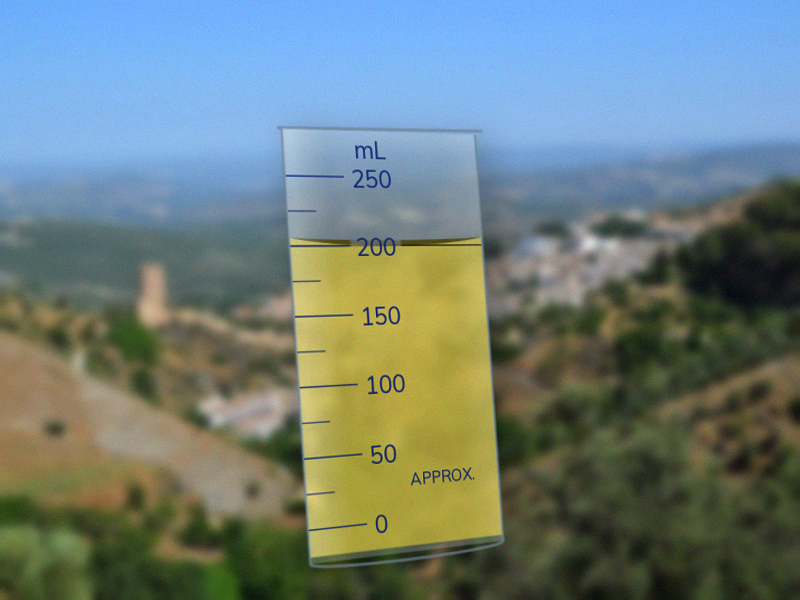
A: 200 mL
